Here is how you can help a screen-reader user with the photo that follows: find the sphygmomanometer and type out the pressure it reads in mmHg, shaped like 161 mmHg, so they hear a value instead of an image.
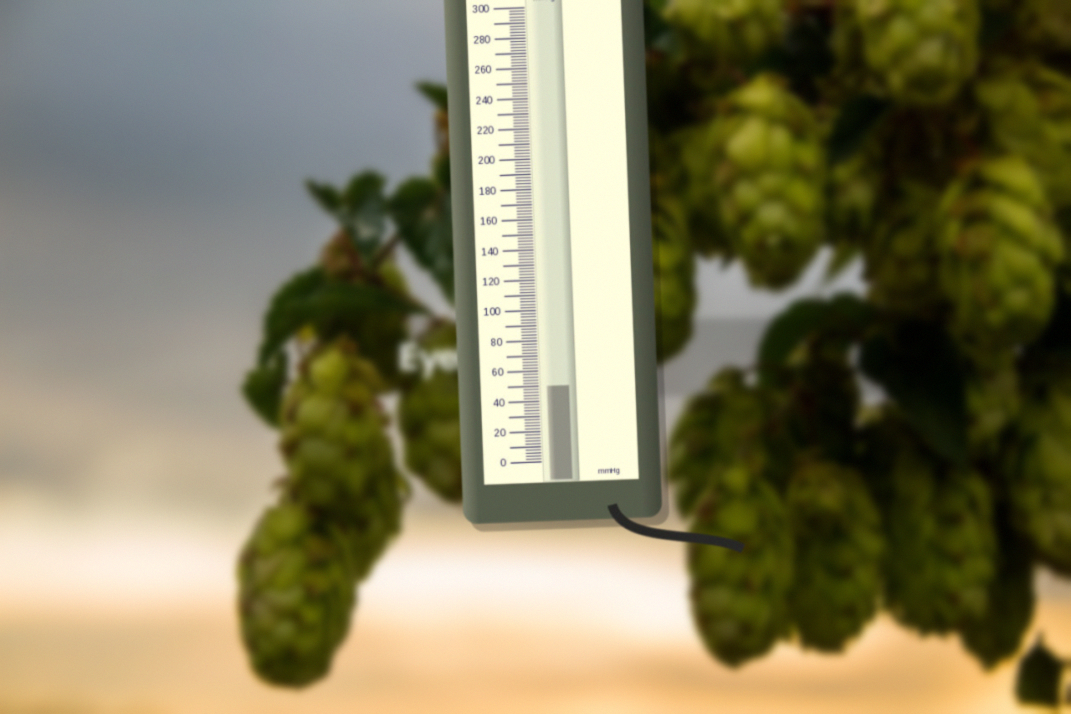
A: 50 mmHg
